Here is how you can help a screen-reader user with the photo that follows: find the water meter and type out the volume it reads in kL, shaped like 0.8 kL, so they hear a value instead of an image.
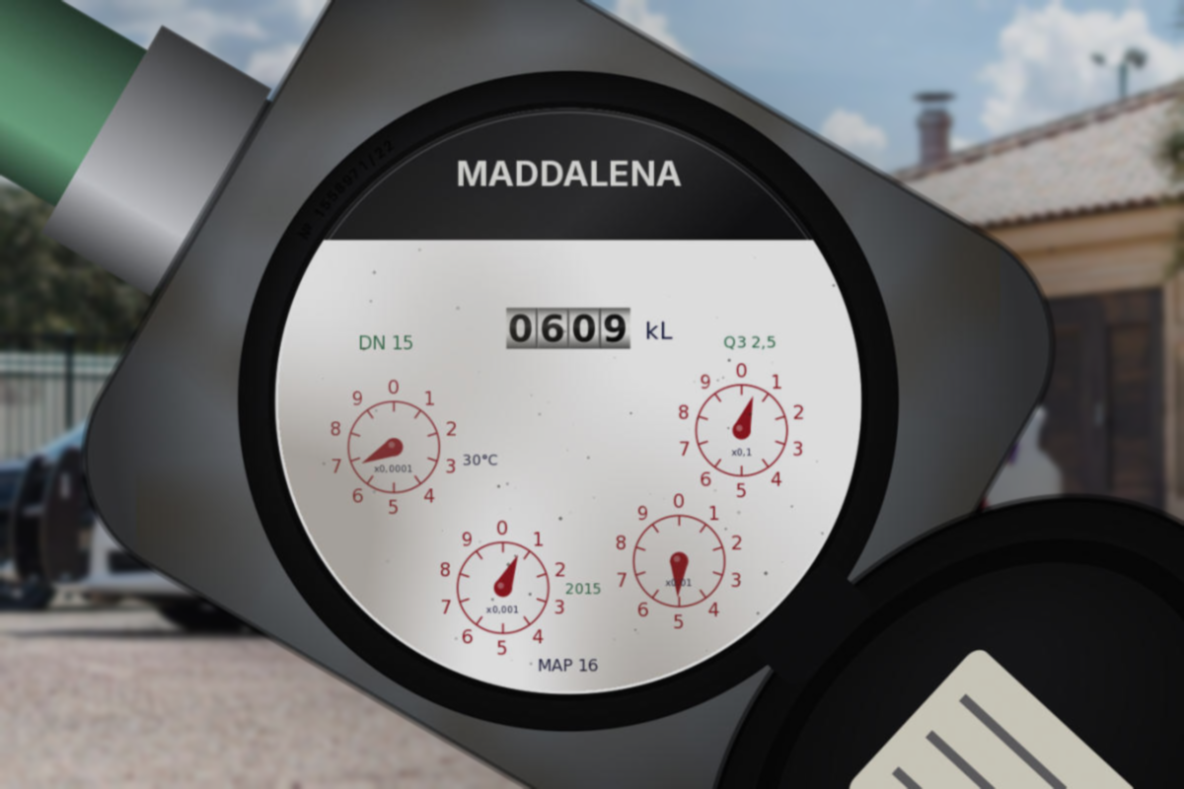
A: 609.0506 kL
